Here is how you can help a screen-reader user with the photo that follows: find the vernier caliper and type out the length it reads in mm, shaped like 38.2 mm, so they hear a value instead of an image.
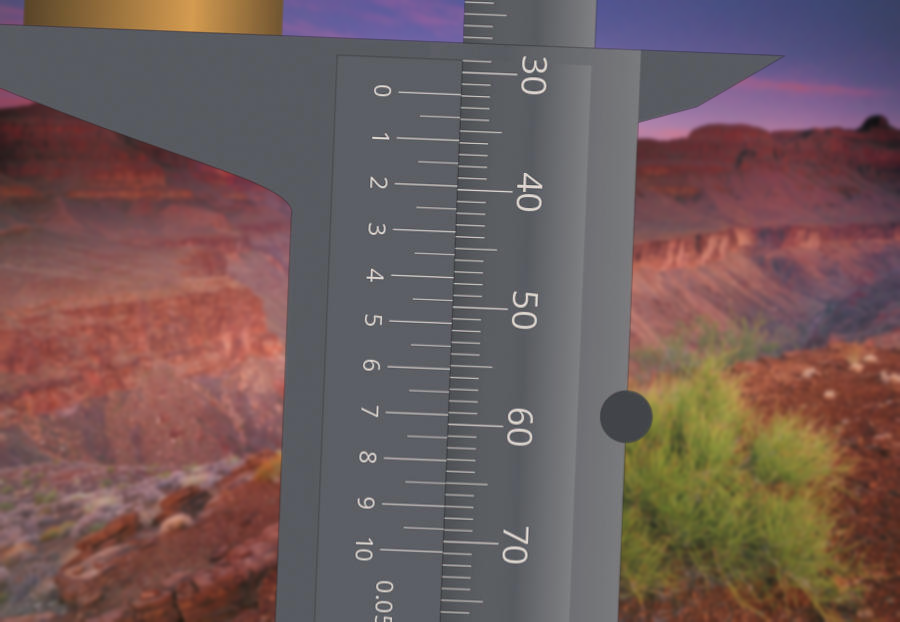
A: 31.9 mm
